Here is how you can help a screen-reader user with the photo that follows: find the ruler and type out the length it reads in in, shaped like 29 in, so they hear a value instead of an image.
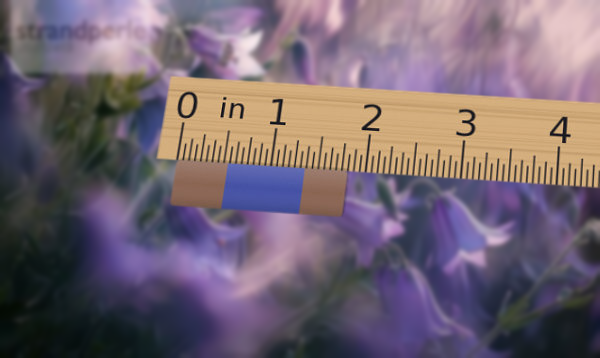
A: 1.8125 in
